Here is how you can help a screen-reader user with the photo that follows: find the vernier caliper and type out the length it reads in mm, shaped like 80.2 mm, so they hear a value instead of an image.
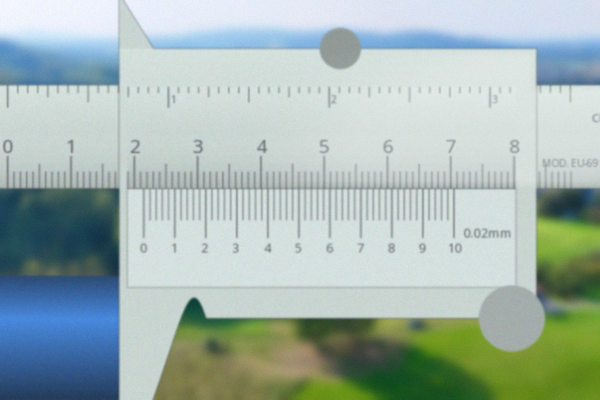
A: 21.5 mm
